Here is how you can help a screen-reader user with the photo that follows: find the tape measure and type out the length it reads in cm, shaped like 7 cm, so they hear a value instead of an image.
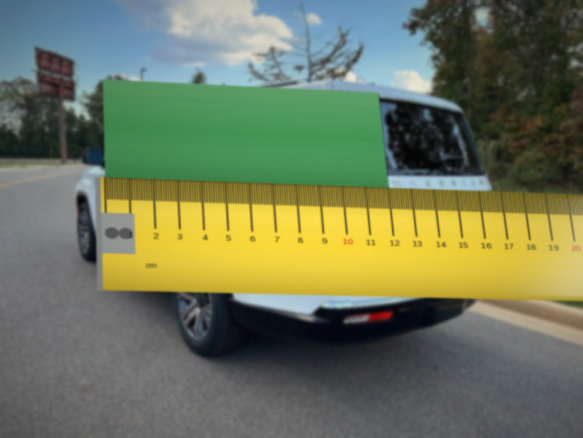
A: 12 cm
